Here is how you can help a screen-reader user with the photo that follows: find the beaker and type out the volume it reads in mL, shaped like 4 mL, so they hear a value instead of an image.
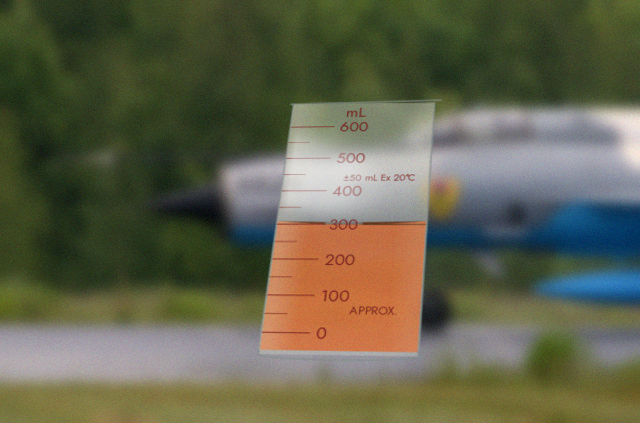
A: 300 mL
